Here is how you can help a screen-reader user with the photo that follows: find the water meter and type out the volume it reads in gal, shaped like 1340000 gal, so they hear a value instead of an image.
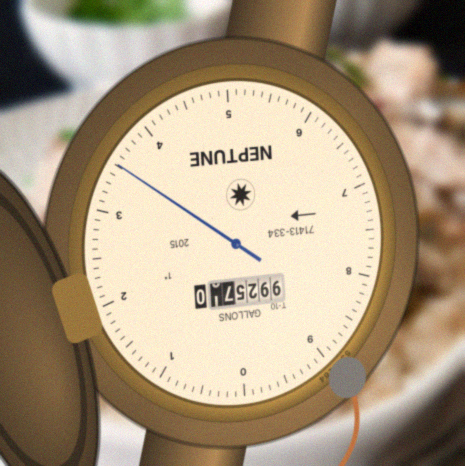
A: 9925713.5 gal
